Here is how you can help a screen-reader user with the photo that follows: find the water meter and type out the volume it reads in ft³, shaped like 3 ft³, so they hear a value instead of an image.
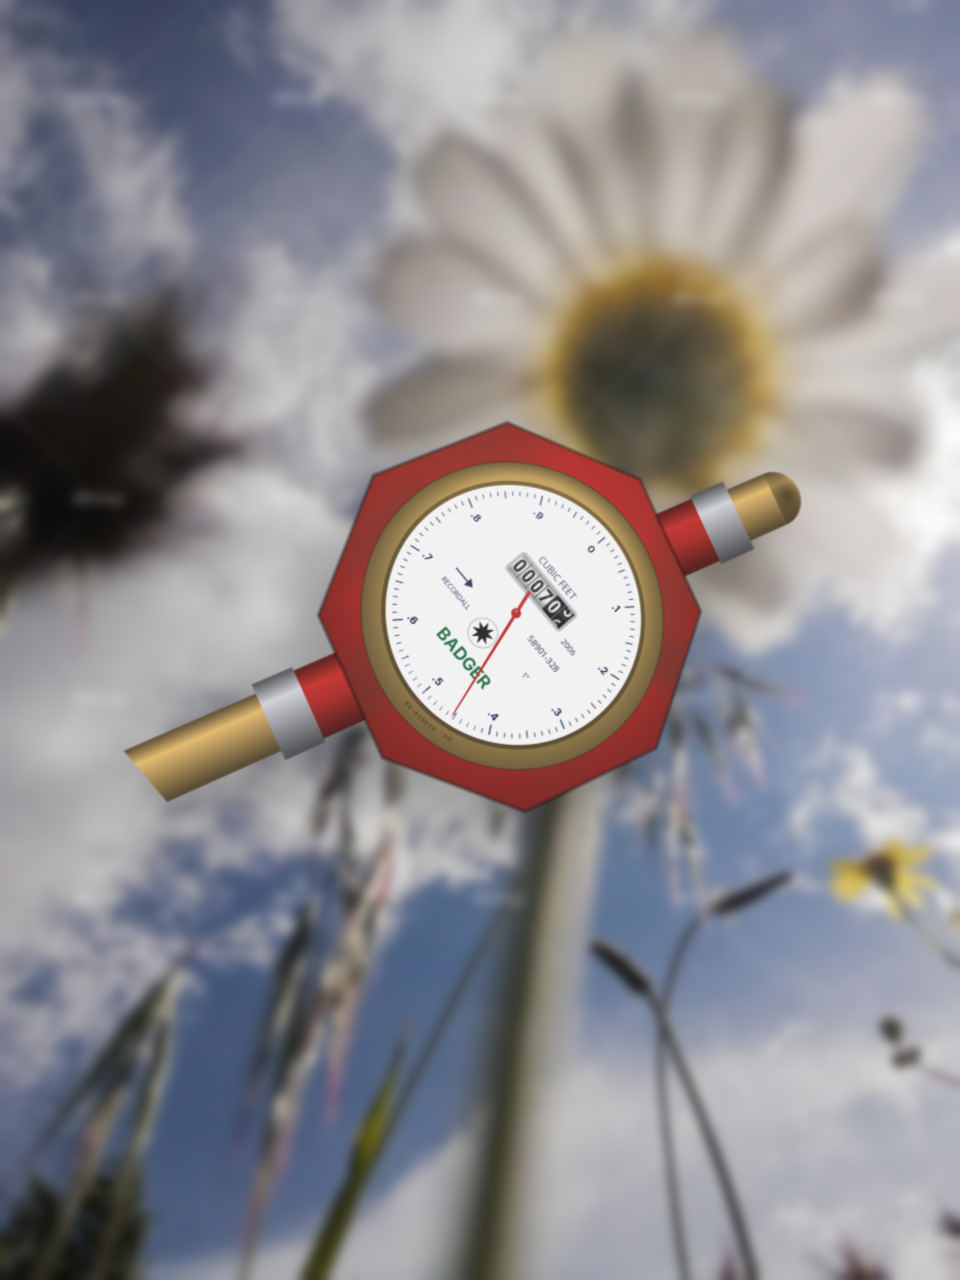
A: 705.45 ft³
